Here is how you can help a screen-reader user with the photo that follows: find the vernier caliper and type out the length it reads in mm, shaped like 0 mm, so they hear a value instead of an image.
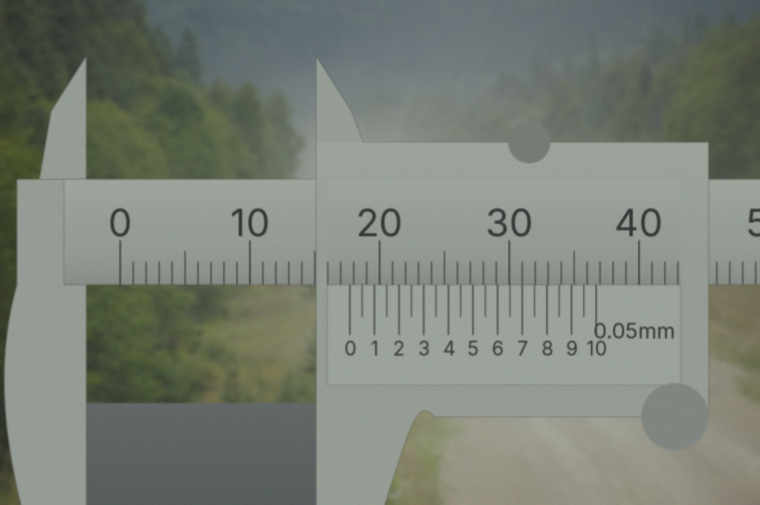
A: 17.7 mm
